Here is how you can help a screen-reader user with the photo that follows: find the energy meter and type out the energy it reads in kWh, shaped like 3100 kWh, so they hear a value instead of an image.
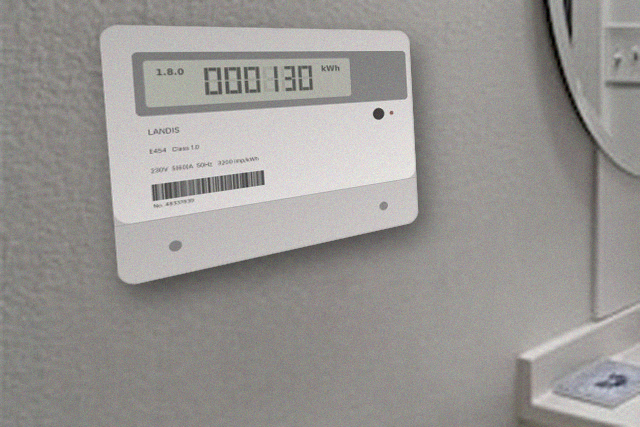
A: 130 kWh
